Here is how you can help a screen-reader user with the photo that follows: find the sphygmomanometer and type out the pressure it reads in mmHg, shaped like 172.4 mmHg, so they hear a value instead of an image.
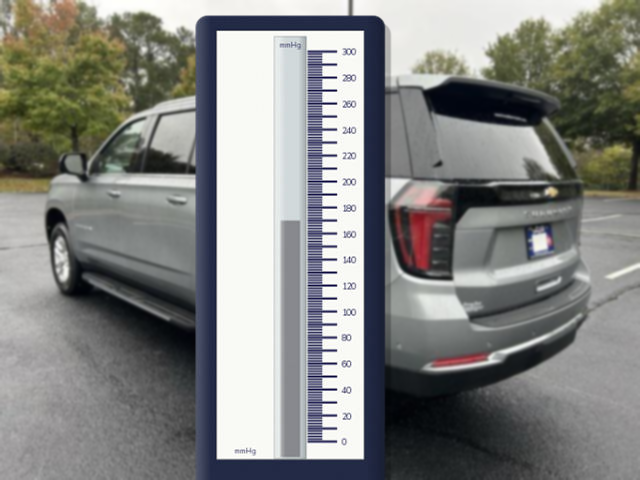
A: 170 mmHg
